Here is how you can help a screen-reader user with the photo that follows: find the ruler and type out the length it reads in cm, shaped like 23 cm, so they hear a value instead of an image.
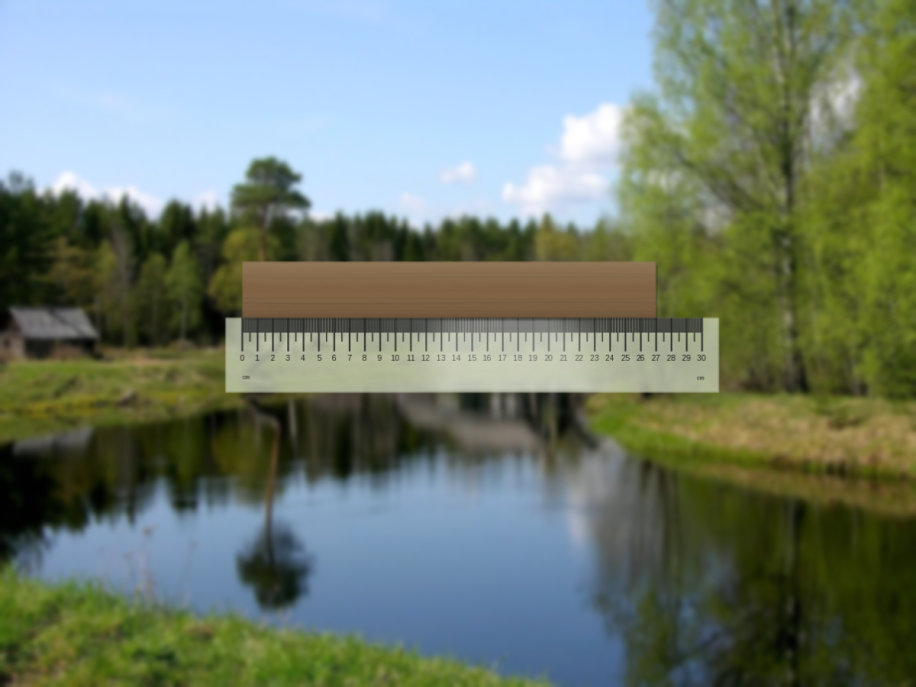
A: 27 cm
